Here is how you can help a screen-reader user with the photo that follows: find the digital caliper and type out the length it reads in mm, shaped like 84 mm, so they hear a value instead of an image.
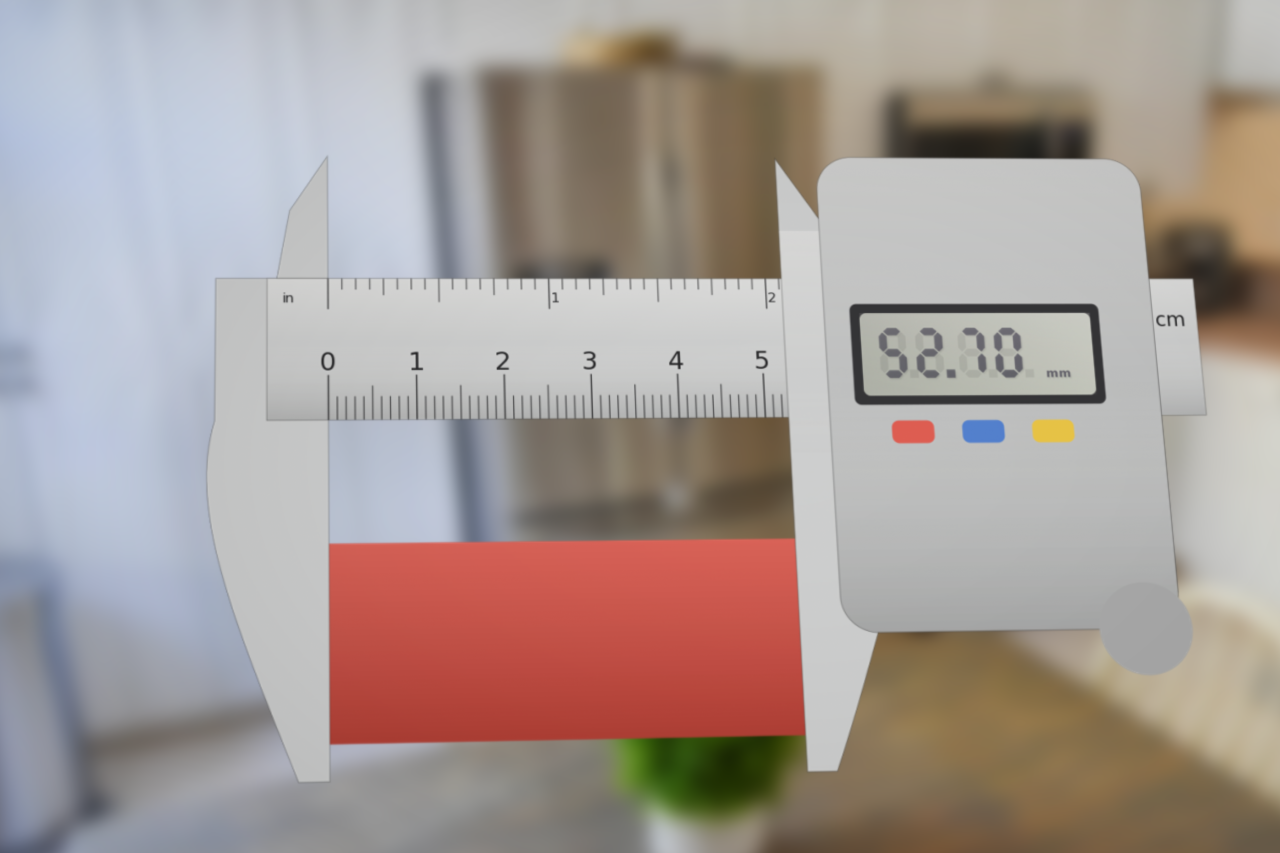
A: 52.70 mm
